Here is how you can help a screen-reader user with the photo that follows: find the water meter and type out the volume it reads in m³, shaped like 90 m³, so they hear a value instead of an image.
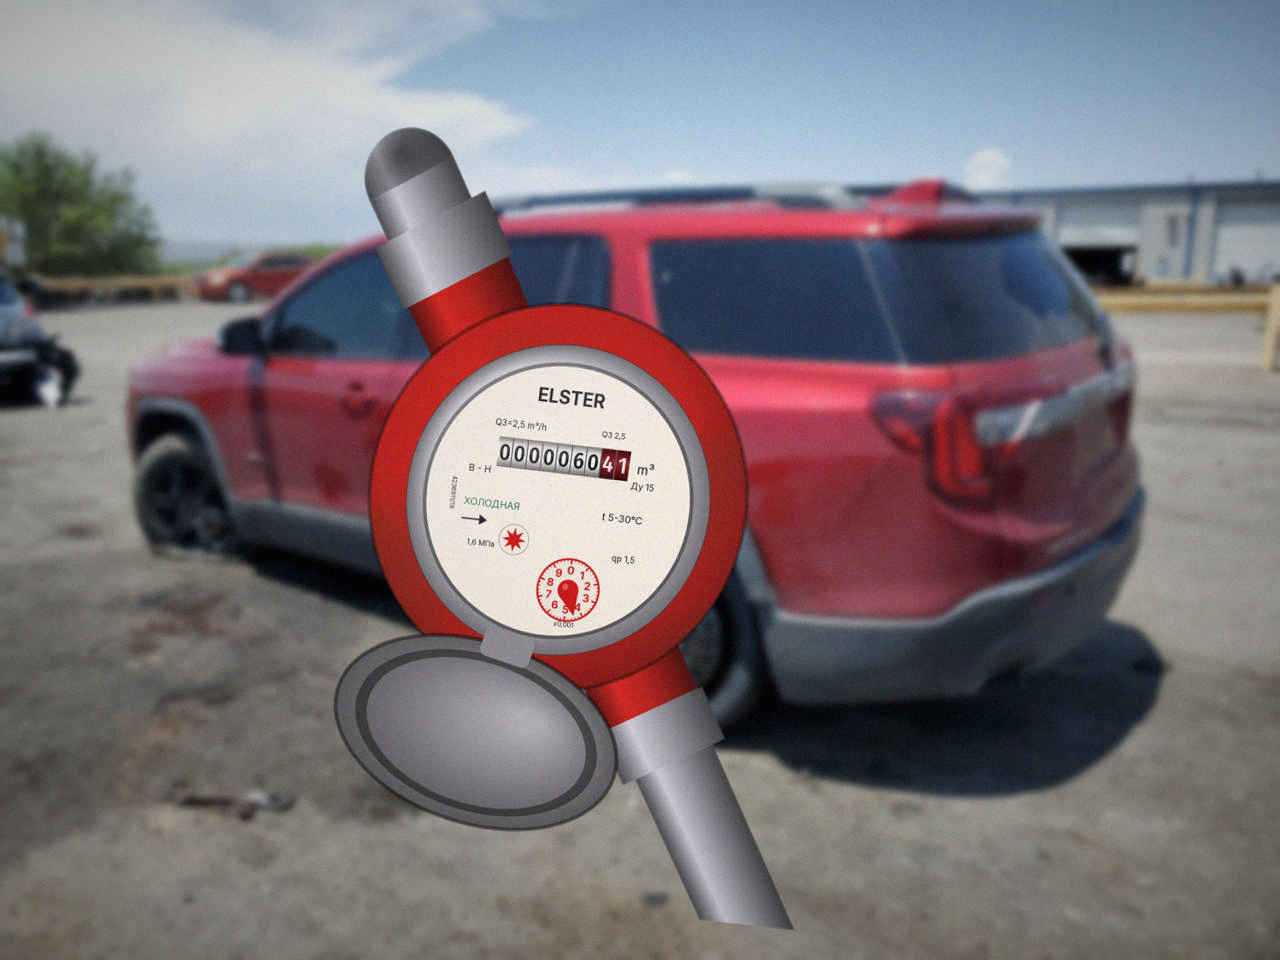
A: 60.414 m³
